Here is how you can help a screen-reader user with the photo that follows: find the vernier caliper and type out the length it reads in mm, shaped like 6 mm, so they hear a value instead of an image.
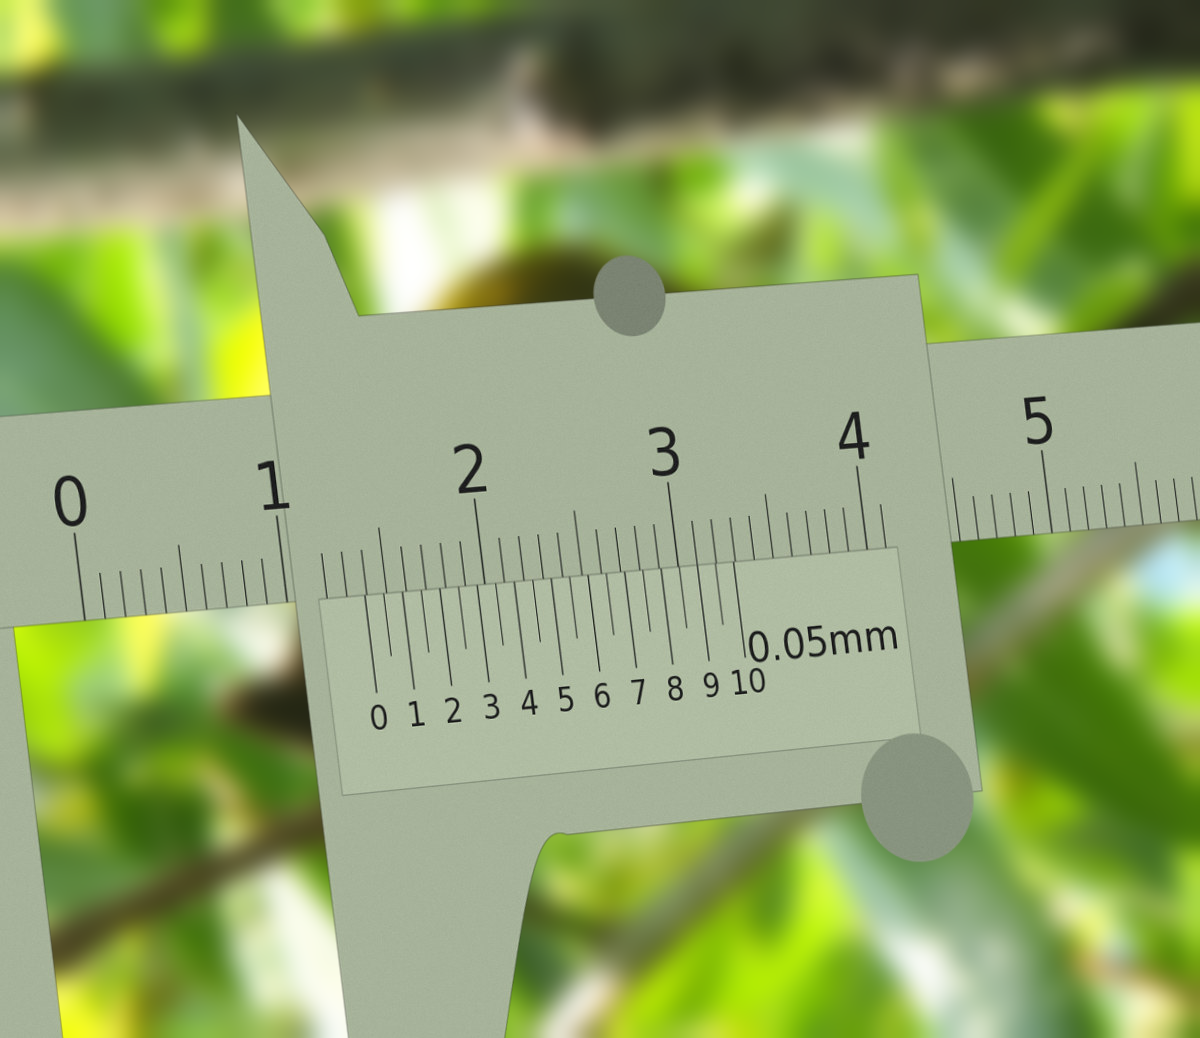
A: 13.9 mm
